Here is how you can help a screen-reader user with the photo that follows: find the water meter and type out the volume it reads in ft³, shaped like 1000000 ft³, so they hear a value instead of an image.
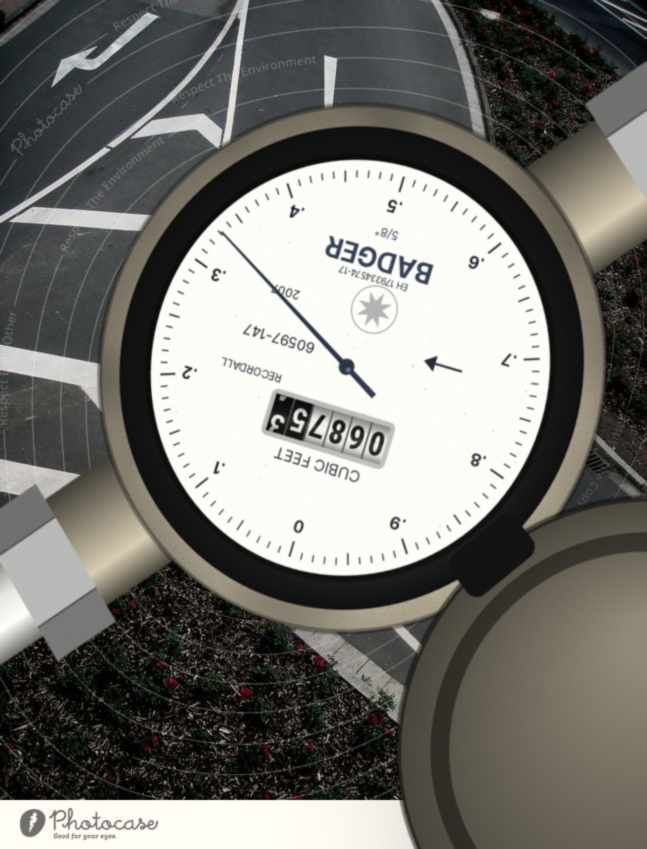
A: 68753.33 ft³
